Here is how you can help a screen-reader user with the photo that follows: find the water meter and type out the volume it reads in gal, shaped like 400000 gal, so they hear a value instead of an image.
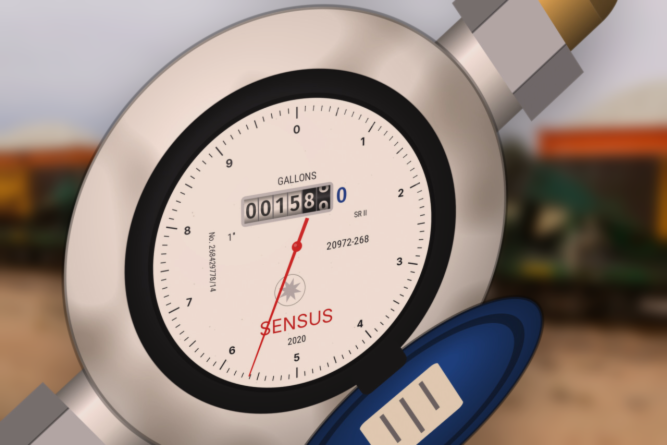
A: 15885.6 gal
